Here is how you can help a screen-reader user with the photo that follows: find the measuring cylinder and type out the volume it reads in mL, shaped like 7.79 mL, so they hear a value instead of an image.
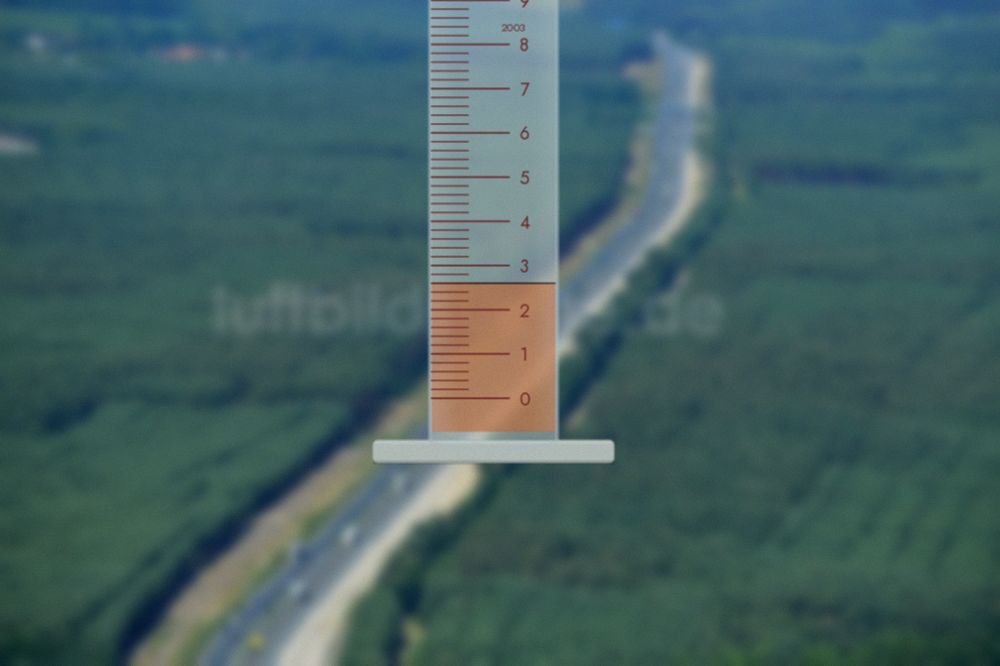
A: 2.6 mL
